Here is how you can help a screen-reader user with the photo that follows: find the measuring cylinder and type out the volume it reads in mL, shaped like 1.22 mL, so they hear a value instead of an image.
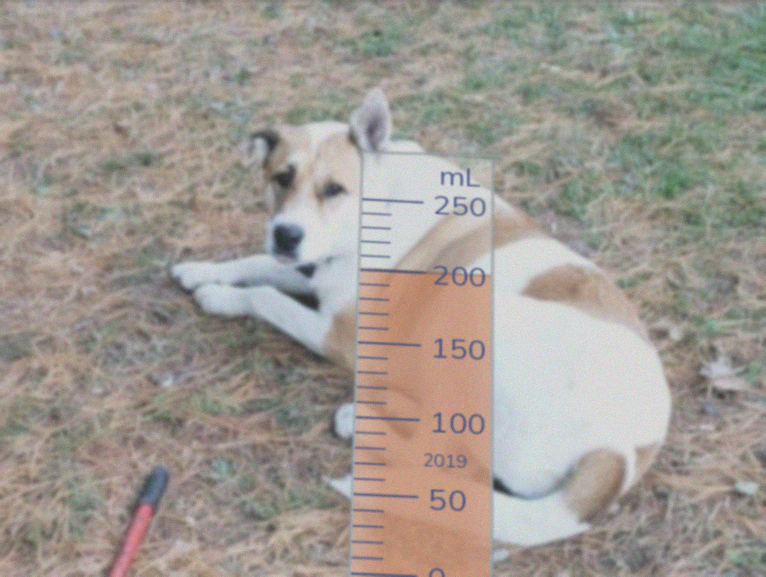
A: 200 mL
